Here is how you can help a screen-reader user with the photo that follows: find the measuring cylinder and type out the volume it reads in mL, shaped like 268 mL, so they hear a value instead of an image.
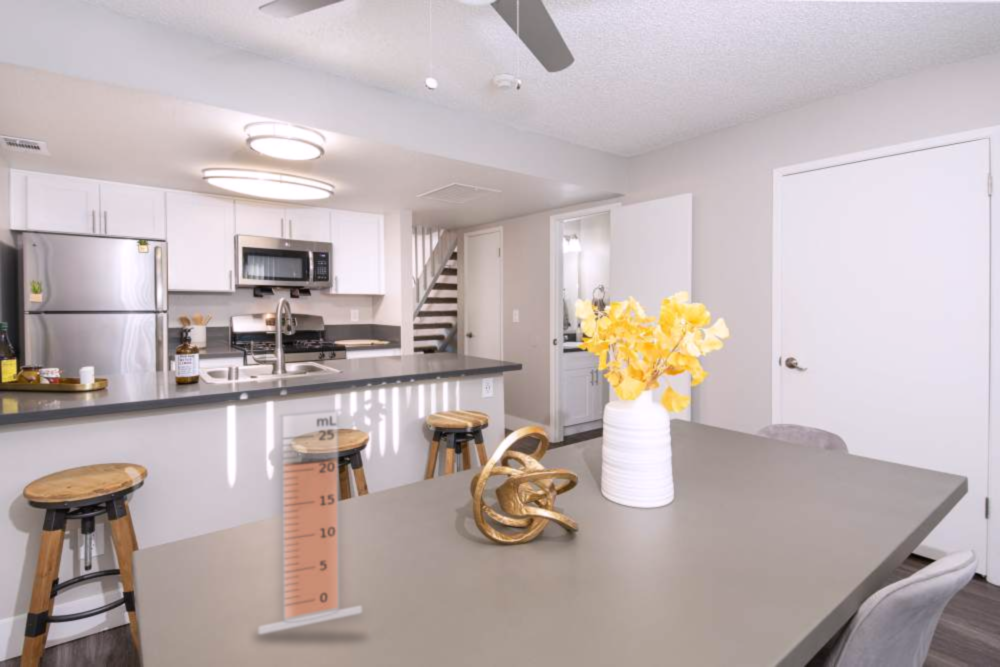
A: 21 mL
